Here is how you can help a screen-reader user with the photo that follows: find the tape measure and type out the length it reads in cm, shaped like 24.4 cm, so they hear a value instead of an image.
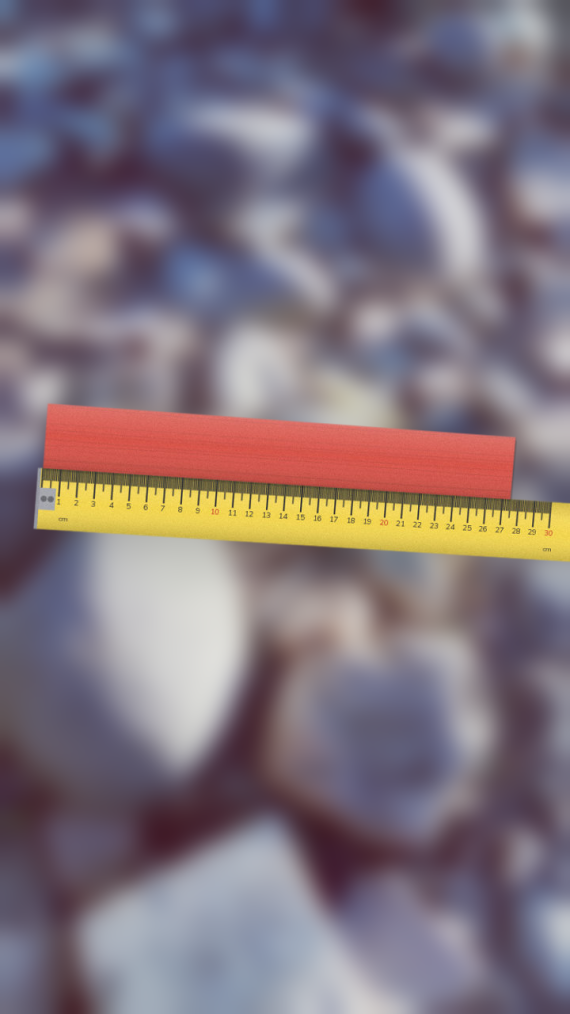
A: 27.5 cm
